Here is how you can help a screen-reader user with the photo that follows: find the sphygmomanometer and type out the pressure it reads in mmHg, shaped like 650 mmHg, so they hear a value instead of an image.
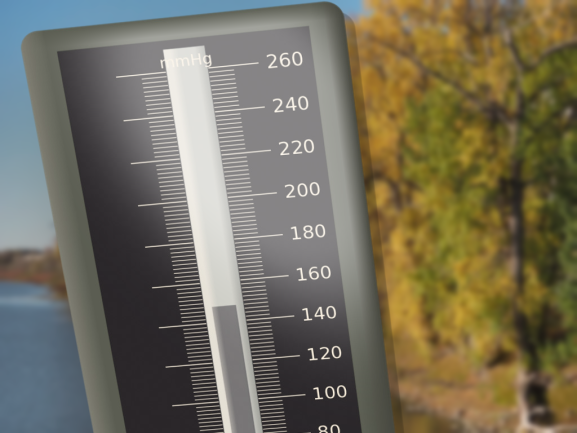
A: 148 mmHg
